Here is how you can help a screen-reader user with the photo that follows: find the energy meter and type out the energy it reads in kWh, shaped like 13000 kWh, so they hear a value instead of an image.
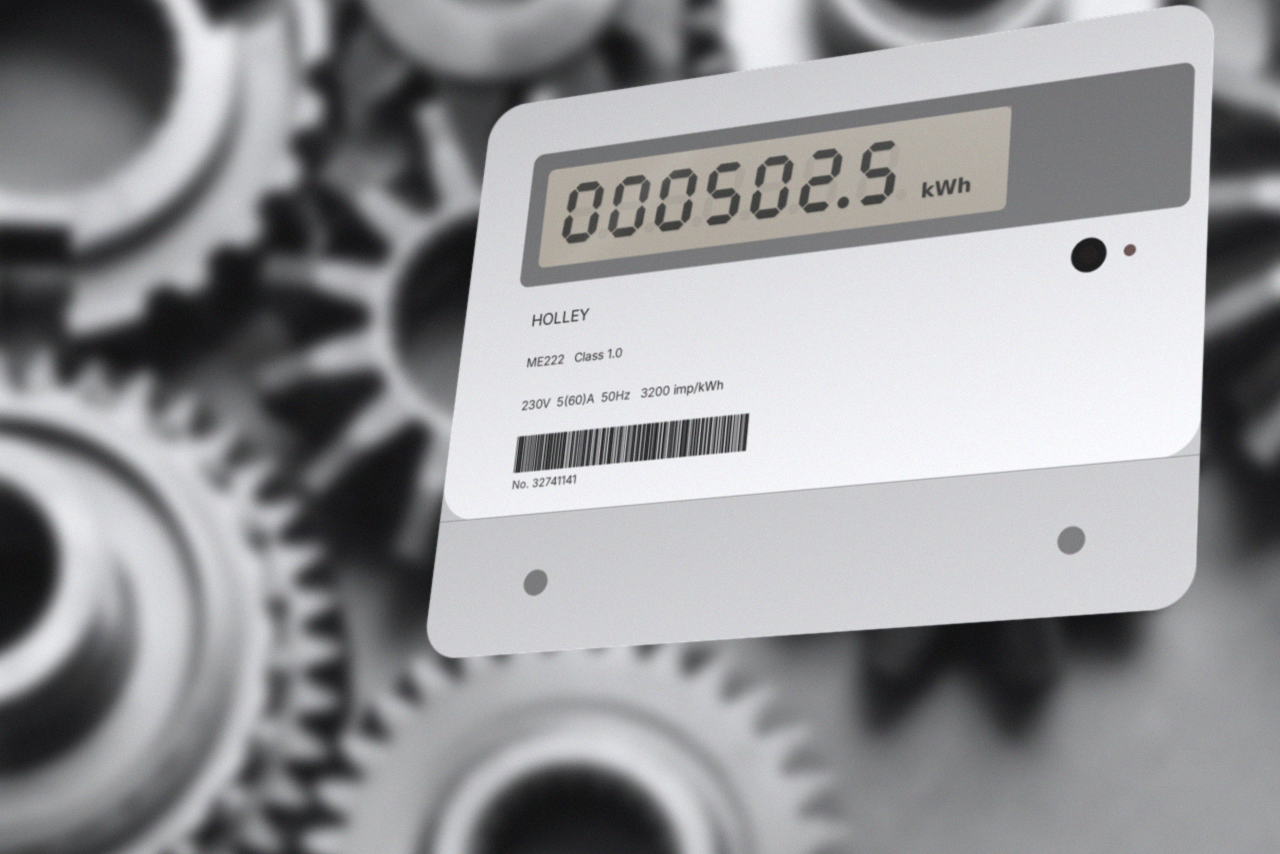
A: 502.5 kWh
